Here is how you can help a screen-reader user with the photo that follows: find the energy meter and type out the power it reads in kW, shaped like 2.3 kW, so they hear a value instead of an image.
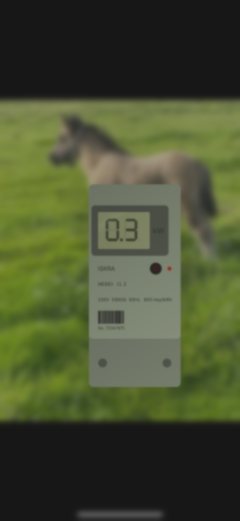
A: 0.3 kW
